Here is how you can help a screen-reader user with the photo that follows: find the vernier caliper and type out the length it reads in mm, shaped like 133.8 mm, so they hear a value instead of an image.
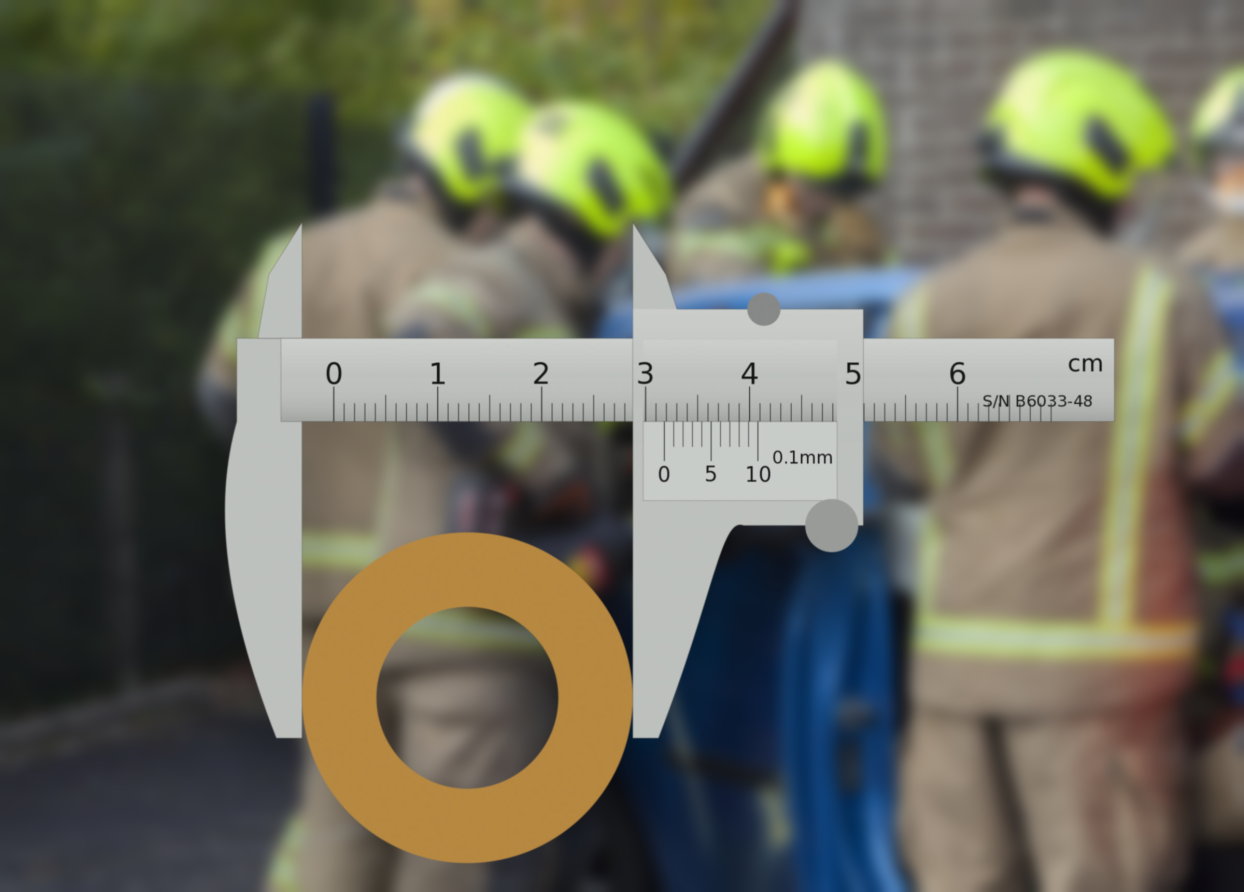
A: 31.8 mm
